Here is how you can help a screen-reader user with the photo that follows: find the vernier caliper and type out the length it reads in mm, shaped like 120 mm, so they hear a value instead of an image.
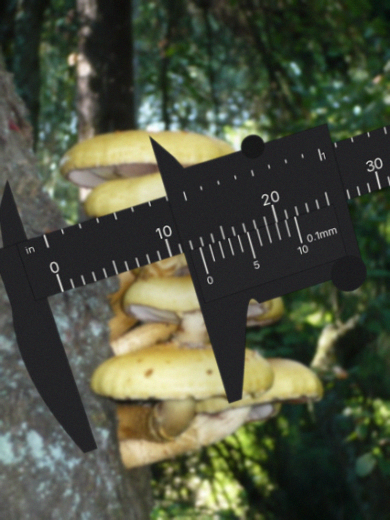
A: 12.7 mm
